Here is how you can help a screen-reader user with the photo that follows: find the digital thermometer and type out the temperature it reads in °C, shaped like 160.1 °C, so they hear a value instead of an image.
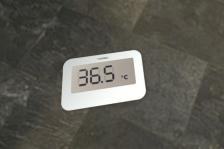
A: 36.5 °C
